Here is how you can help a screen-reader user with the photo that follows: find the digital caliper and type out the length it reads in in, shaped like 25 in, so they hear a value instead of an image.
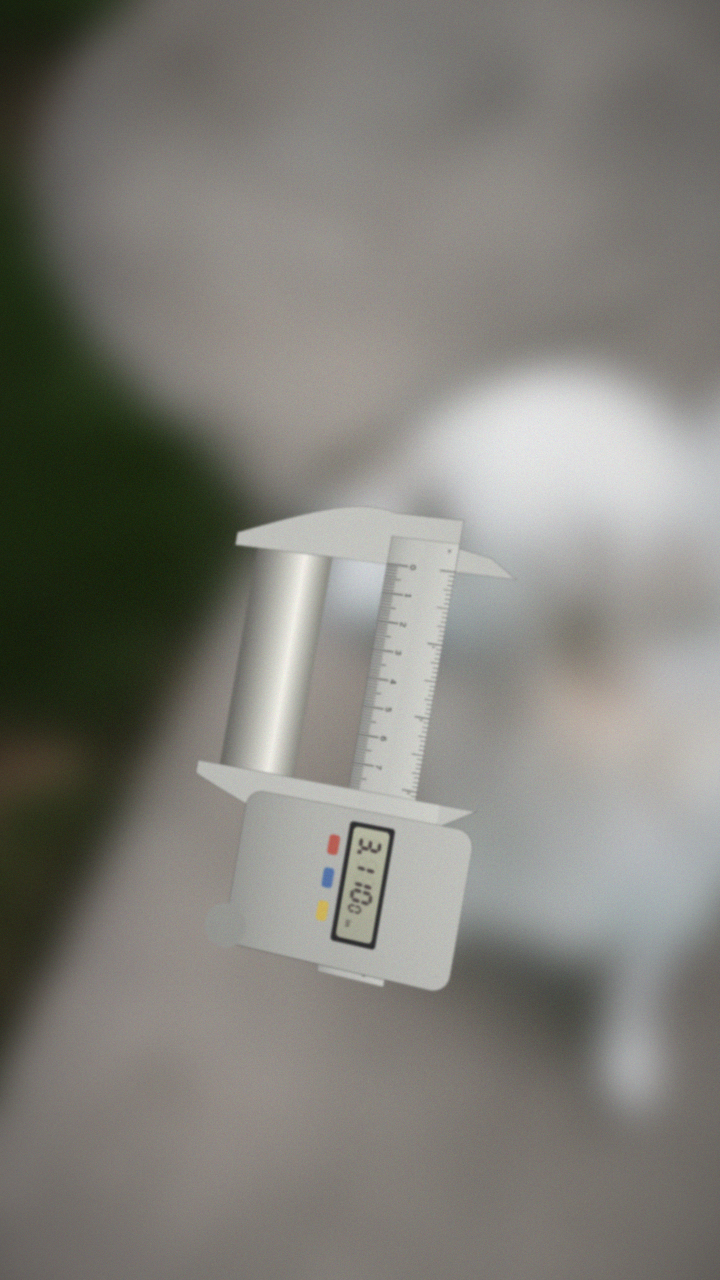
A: 3.1100 in
